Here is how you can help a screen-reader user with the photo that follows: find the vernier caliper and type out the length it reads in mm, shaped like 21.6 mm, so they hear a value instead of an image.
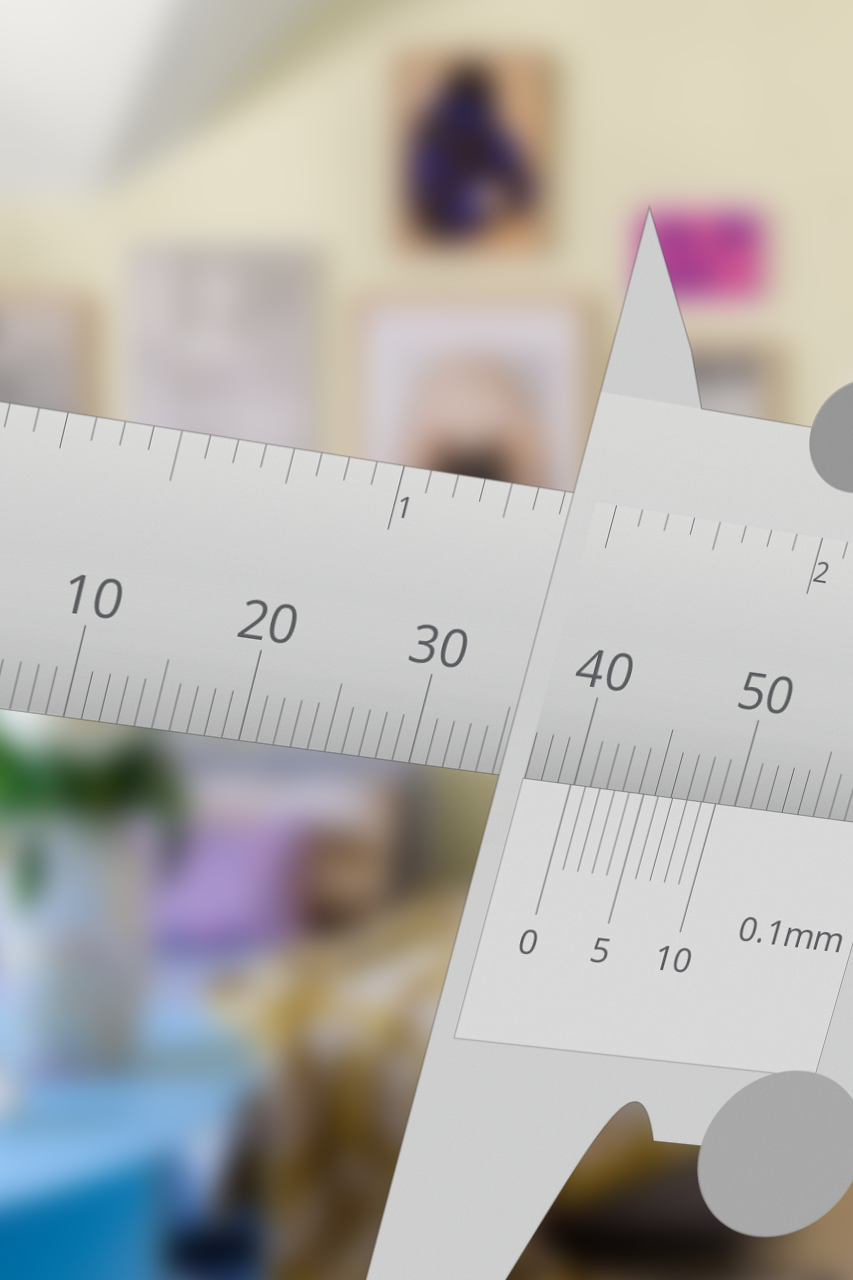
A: 39.8 mm
